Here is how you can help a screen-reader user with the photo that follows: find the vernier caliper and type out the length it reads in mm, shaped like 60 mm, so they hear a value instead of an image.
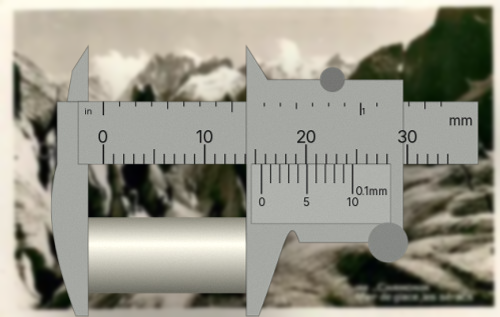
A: 15.6 mm
